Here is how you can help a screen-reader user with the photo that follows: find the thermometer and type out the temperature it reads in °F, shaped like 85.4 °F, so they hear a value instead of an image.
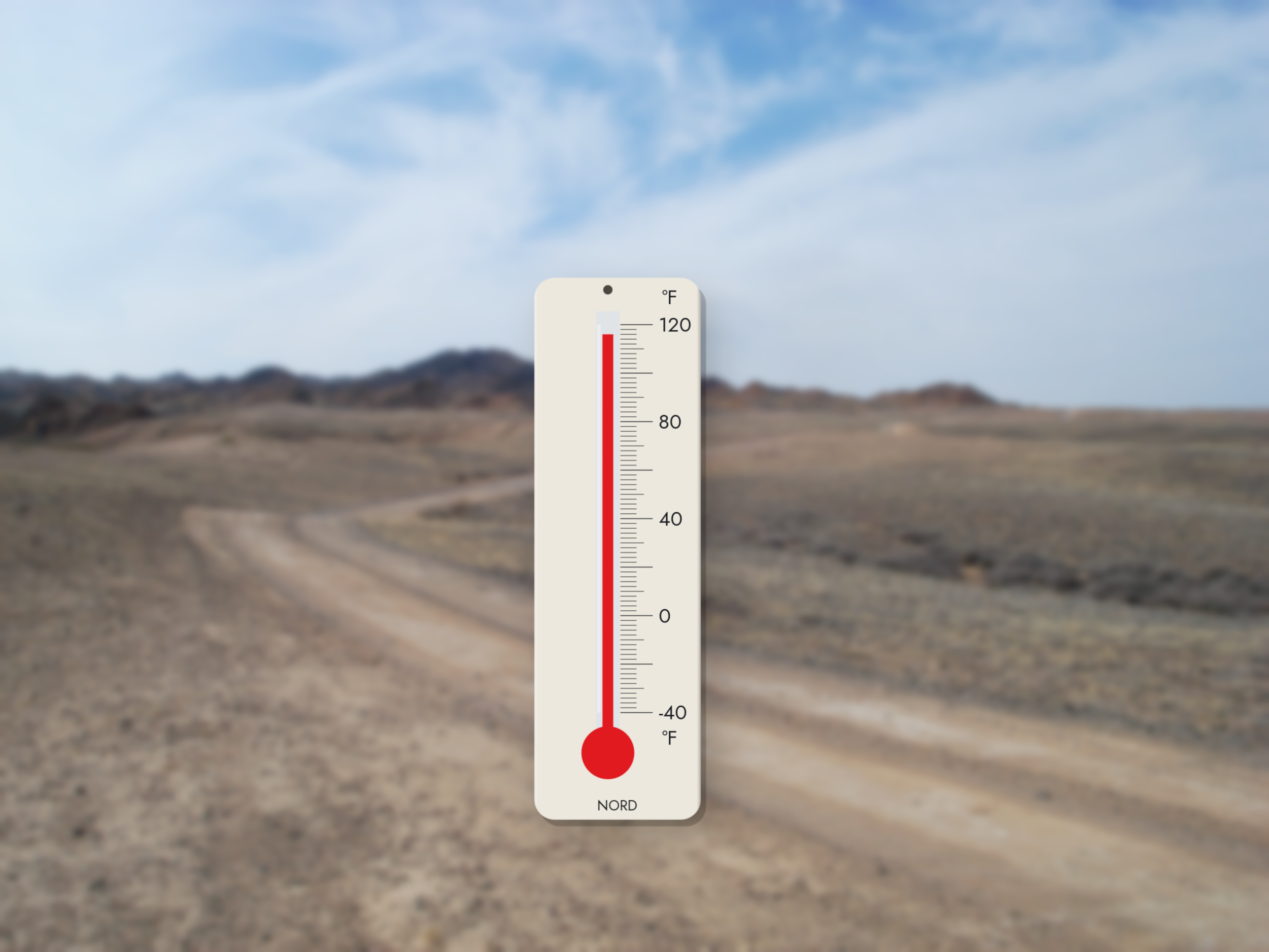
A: 116 °F
